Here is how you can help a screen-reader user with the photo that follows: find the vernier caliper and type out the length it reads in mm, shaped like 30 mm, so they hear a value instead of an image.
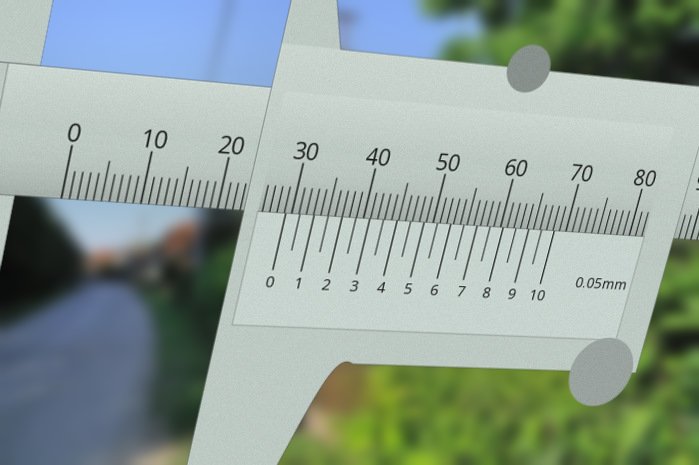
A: 29.2 mm
